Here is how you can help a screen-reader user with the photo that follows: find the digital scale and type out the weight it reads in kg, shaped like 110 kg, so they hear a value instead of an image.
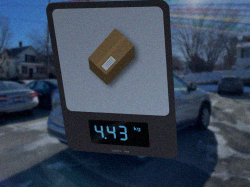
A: 4.43 kg
